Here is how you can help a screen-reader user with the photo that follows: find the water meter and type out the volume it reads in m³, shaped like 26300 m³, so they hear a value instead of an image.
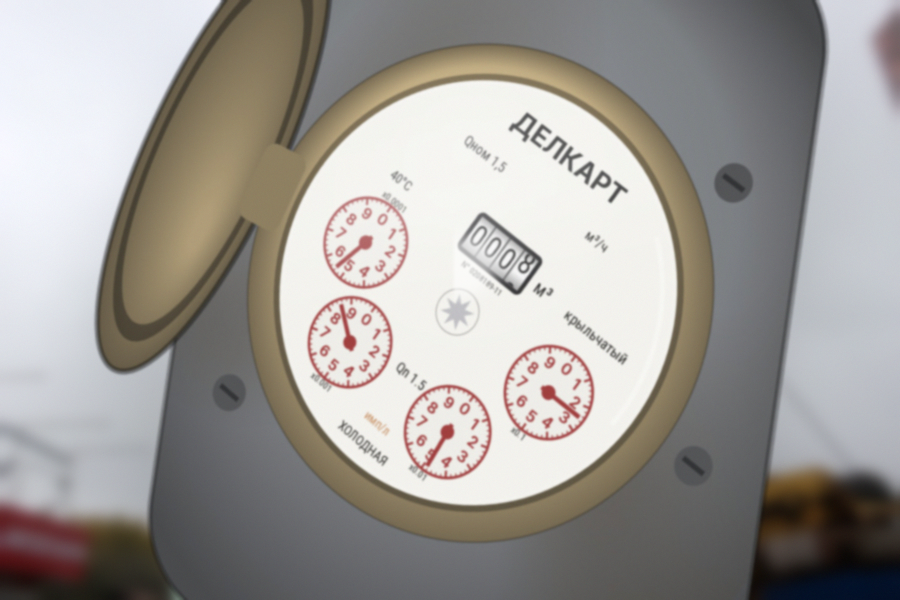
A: 8.2485 m³
